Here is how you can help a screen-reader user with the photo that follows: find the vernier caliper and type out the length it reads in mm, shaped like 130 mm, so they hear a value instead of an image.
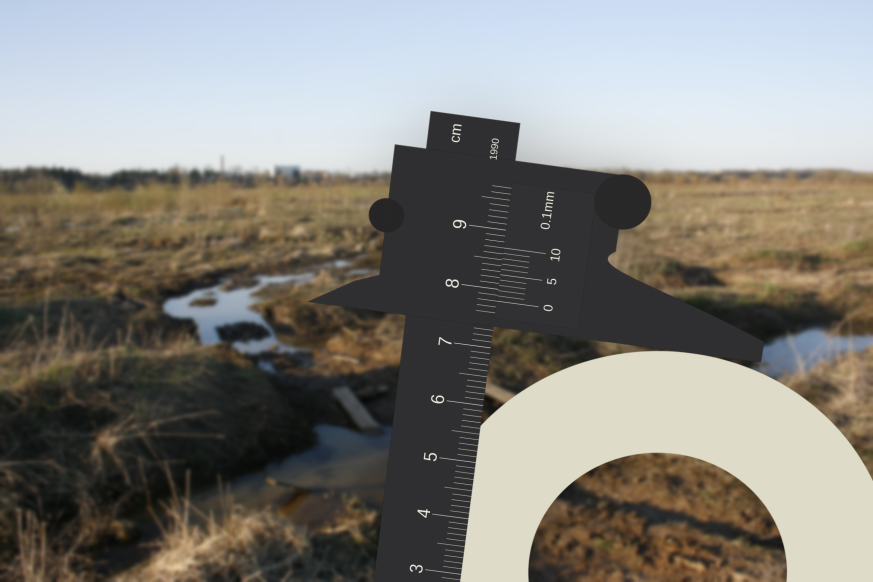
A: 78.0 mm
